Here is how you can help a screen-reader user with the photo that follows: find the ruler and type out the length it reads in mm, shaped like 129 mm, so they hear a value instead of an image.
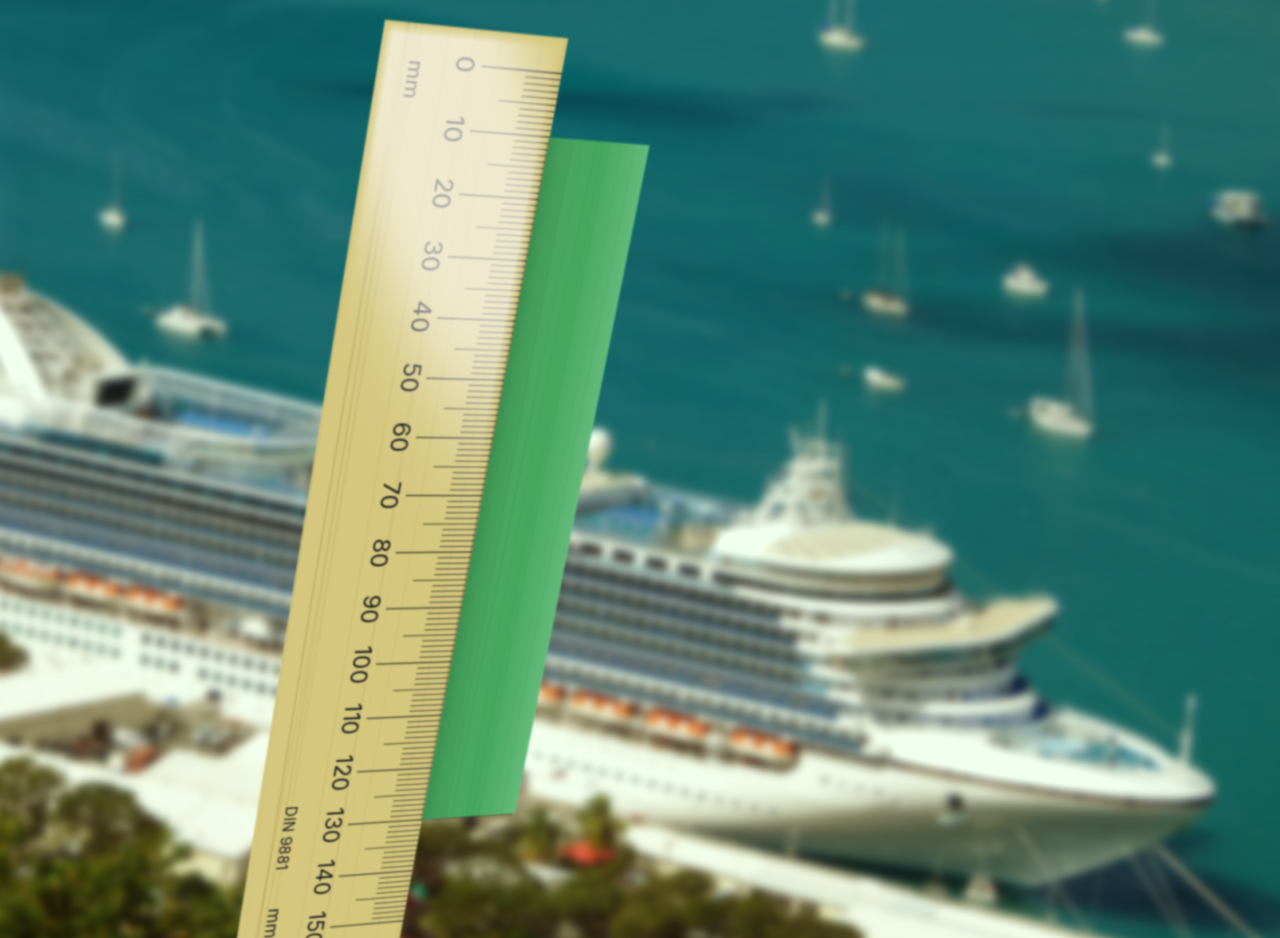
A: 120 mm
